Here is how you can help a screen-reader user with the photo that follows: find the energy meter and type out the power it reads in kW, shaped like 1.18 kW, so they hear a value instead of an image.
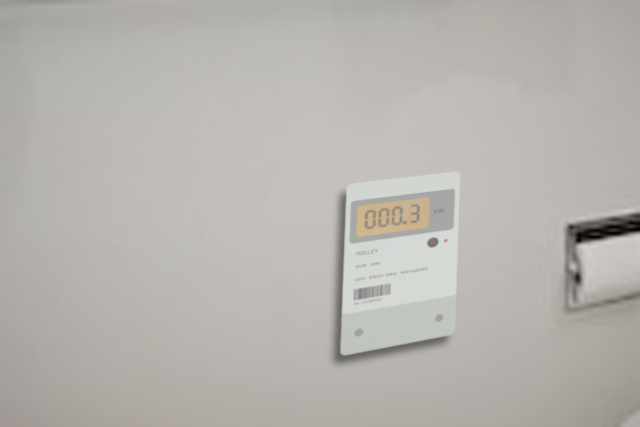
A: 0.3 kW
